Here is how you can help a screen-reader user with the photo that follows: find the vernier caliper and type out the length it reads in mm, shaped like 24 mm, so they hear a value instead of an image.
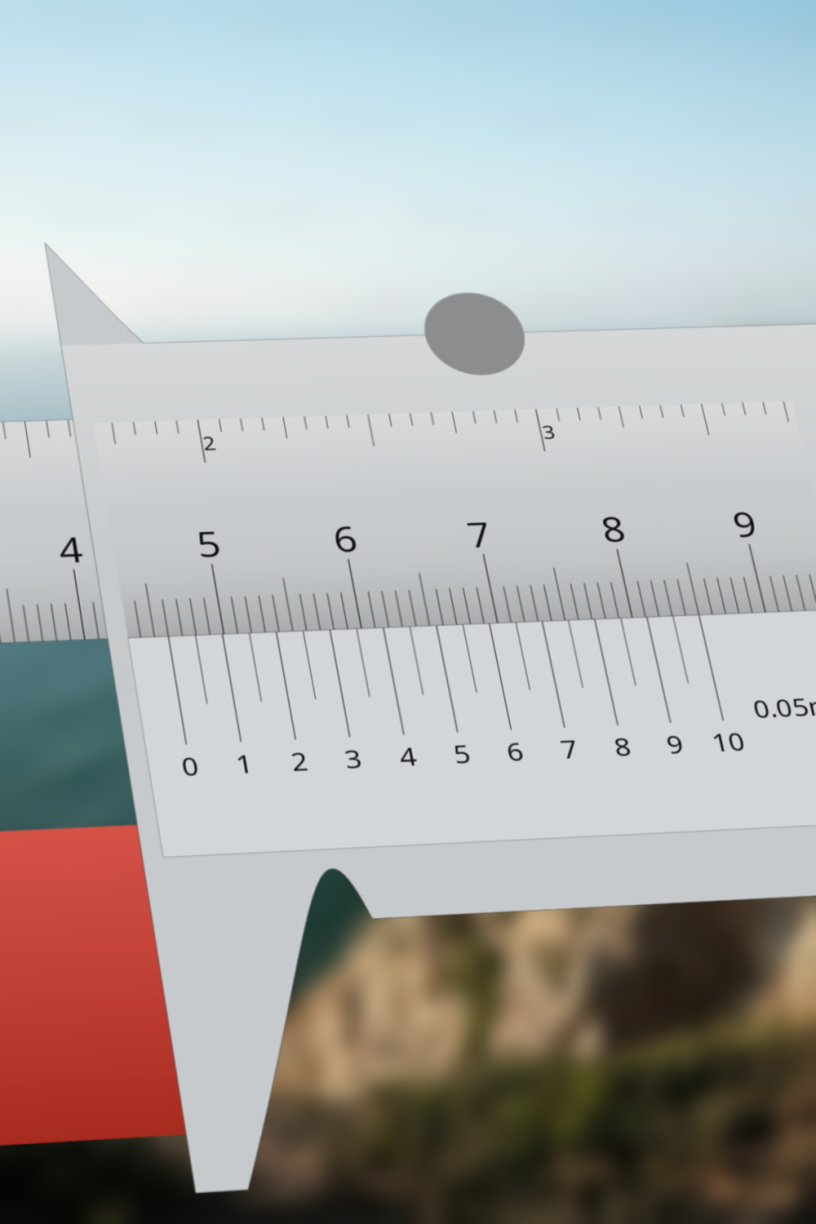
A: 46.0 mm
